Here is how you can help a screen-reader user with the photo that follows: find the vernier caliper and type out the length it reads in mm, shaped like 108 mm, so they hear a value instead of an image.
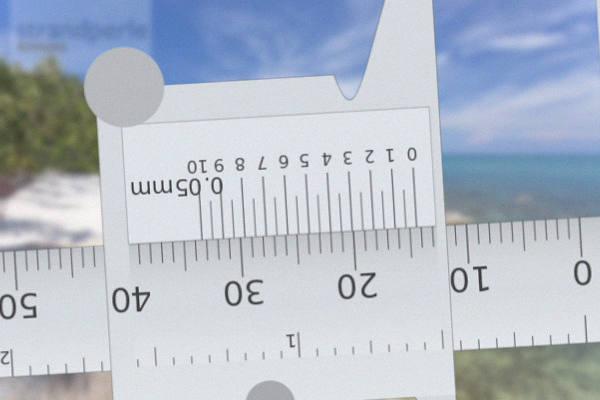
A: 14.4 mm
